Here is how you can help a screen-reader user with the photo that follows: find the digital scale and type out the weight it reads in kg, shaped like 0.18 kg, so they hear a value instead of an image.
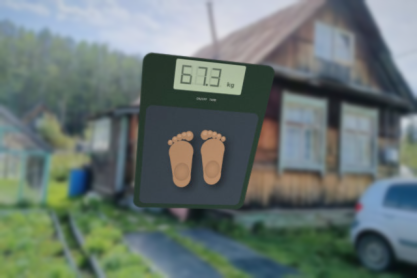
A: 67.3 kg
